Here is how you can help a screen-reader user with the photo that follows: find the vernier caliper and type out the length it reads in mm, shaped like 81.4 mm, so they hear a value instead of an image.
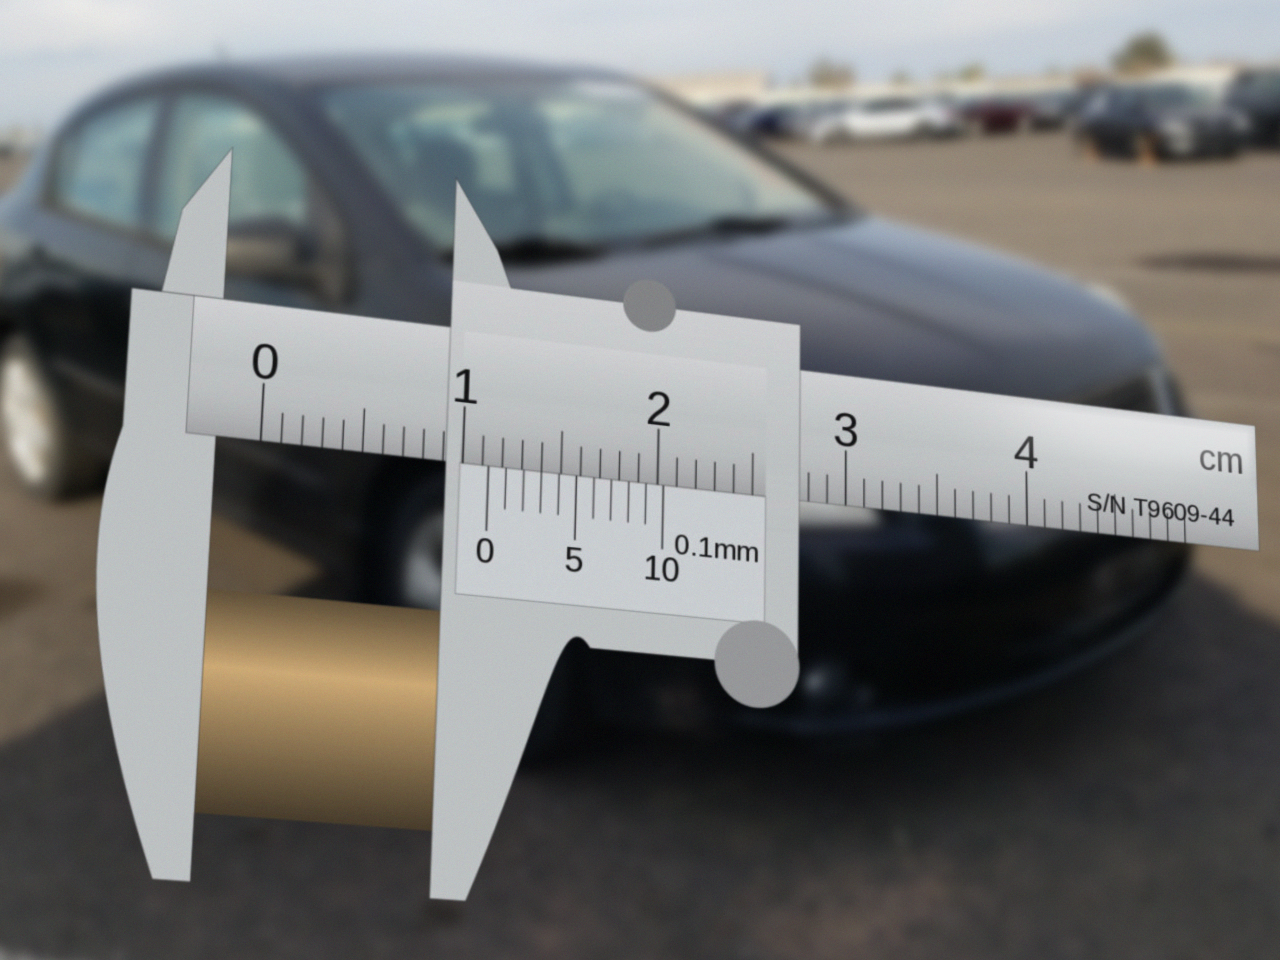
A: 11.3 mm
